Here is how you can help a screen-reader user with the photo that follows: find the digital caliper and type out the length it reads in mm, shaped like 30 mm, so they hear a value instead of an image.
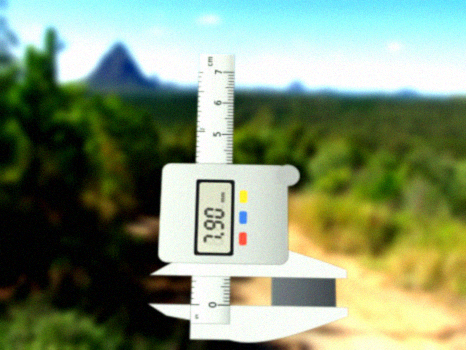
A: 7.90 mm
